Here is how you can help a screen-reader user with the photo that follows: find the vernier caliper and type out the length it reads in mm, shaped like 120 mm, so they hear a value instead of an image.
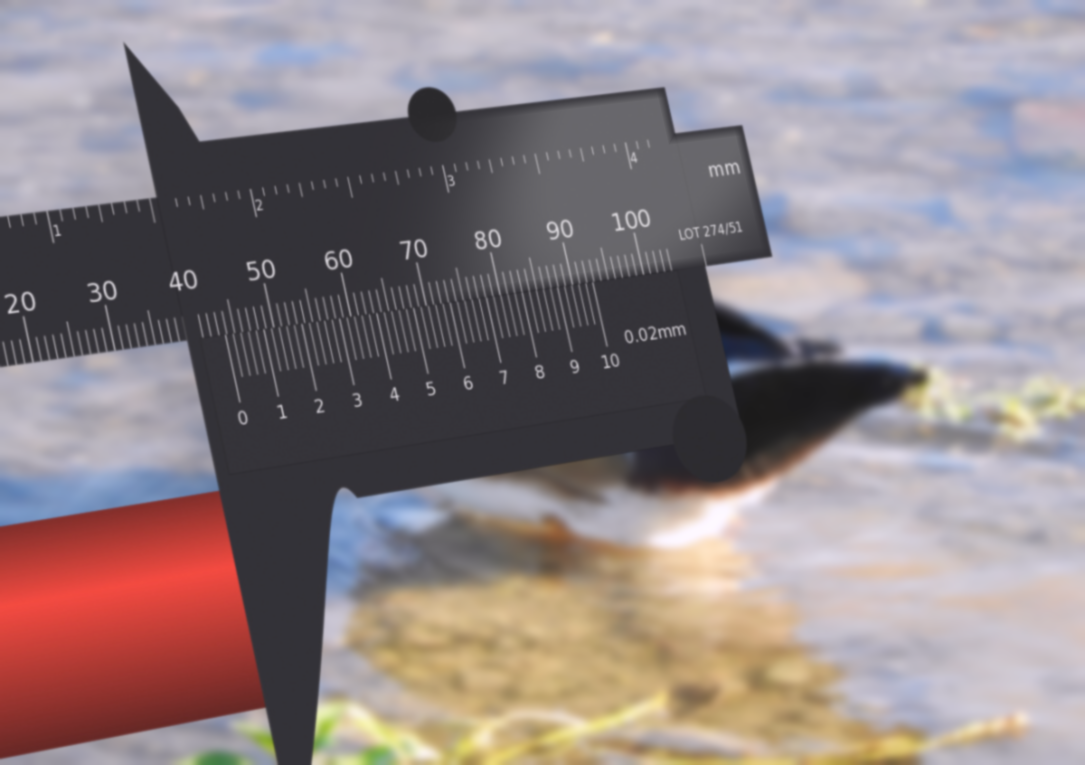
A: 43.8 mm
